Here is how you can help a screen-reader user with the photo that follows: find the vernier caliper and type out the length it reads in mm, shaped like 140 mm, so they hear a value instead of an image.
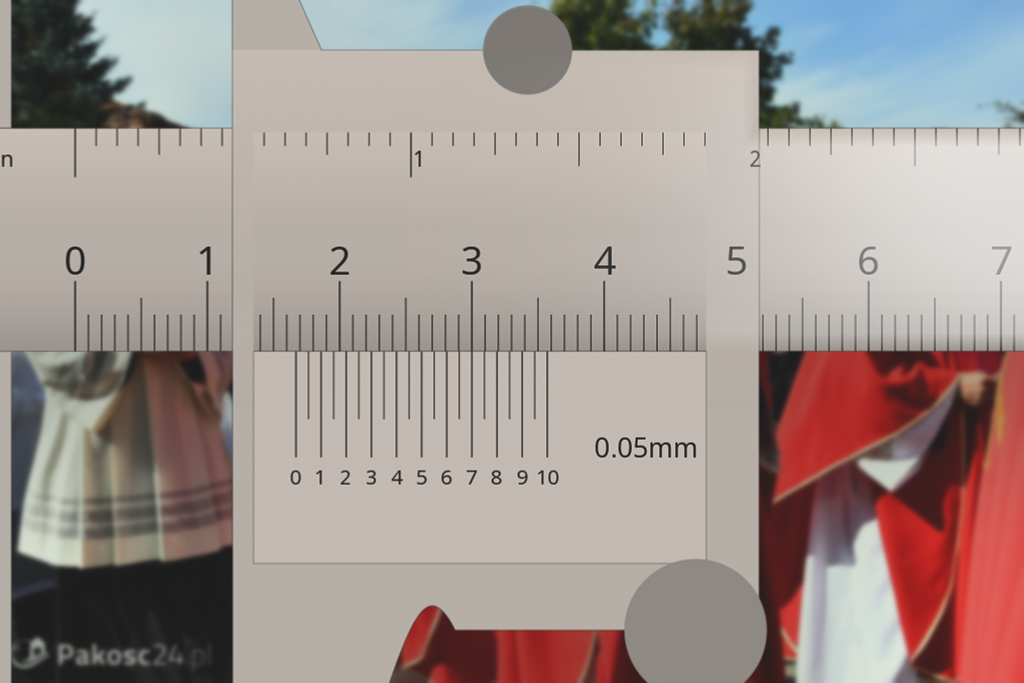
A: 16.7 mm
